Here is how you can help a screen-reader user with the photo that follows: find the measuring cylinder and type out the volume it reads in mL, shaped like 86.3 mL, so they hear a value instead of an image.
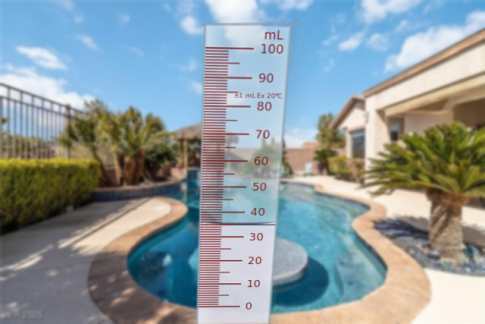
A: 35 mL
